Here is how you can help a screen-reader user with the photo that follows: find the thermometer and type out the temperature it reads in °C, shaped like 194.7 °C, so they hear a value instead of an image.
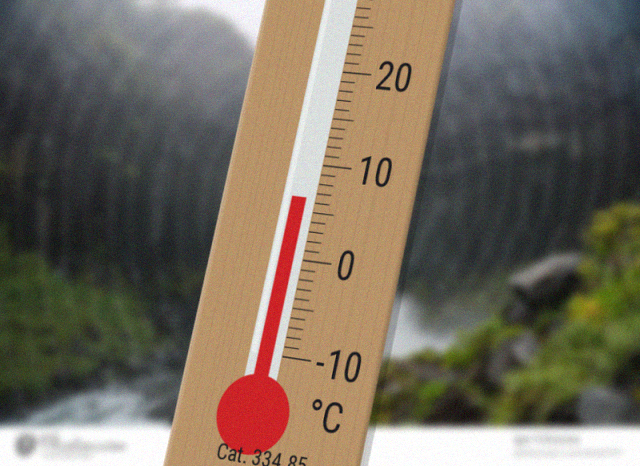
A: 6.5 °C
